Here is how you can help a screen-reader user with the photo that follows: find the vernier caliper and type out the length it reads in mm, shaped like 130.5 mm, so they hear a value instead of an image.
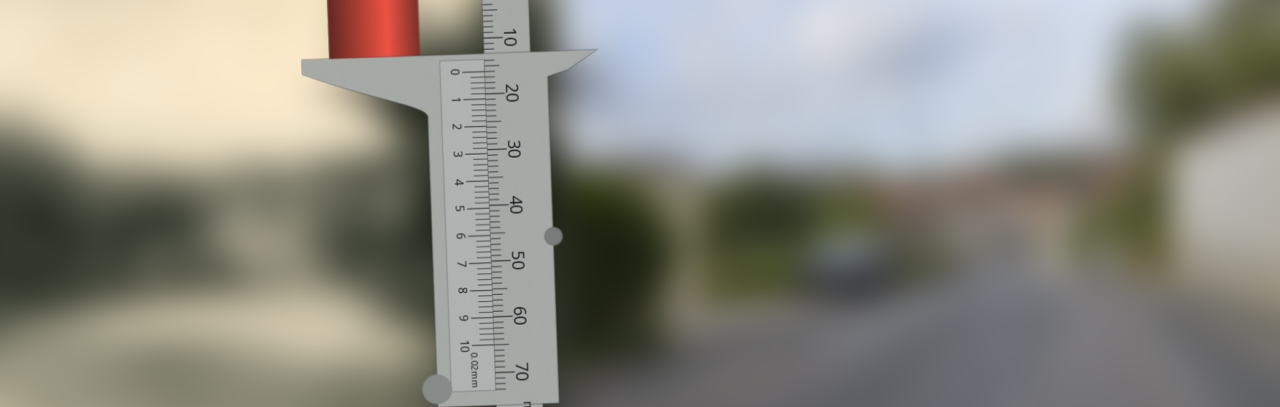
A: 16.0 mm
